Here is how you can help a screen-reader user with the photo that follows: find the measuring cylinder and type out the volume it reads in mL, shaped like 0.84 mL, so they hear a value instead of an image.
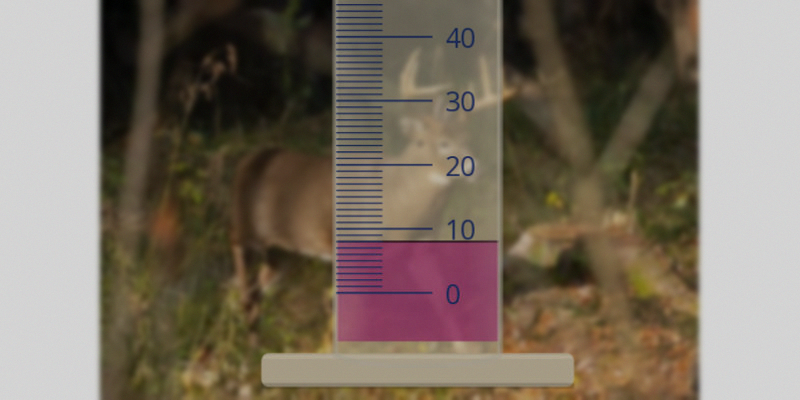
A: 8 mL
